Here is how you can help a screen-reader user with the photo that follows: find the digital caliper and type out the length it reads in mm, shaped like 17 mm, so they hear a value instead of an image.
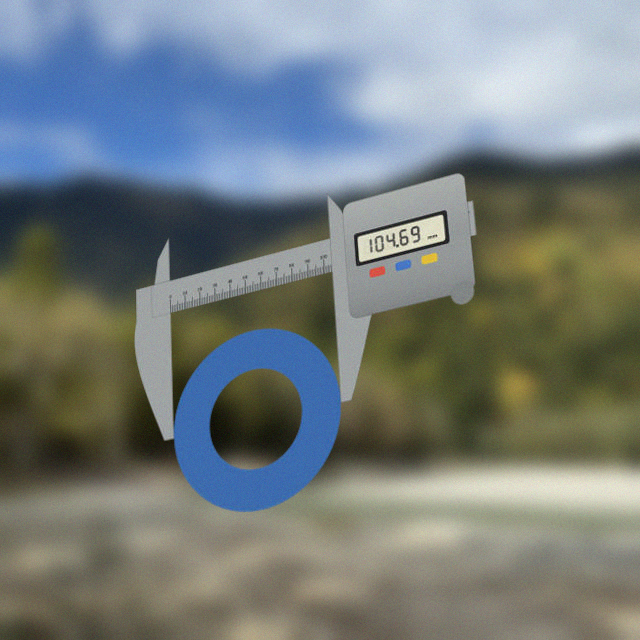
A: 104.69 mm
